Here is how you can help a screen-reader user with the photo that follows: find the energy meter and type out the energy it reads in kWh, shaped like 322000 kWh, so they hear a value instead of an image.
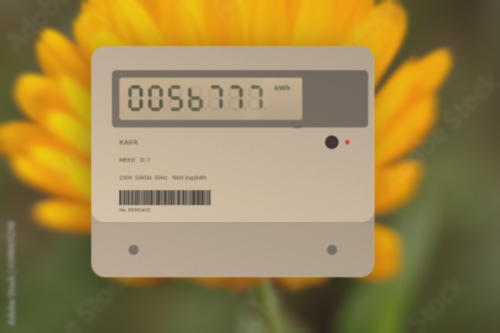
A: 56777 kWh
